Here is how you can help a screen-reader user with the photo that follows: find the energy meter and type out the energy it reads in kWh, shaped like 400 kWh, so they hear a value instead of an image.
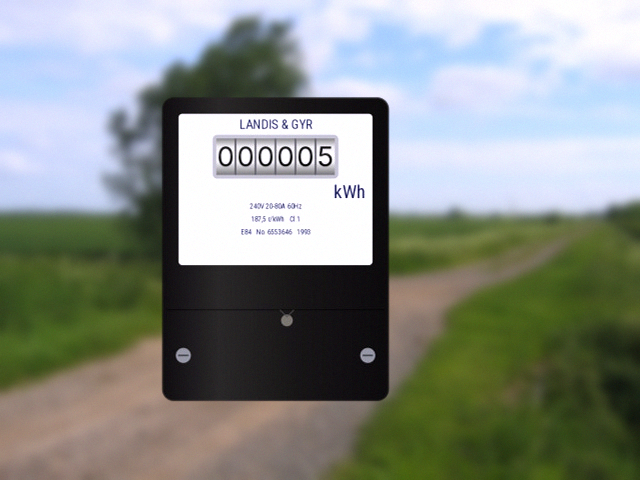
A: 5 kWh
